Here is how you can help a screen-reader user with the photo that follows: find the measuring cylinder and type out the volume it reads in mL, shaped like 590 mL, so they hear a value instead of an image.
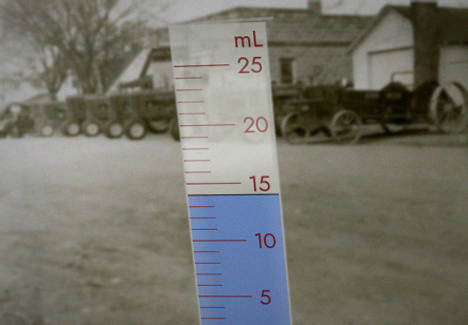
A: 14 mL
